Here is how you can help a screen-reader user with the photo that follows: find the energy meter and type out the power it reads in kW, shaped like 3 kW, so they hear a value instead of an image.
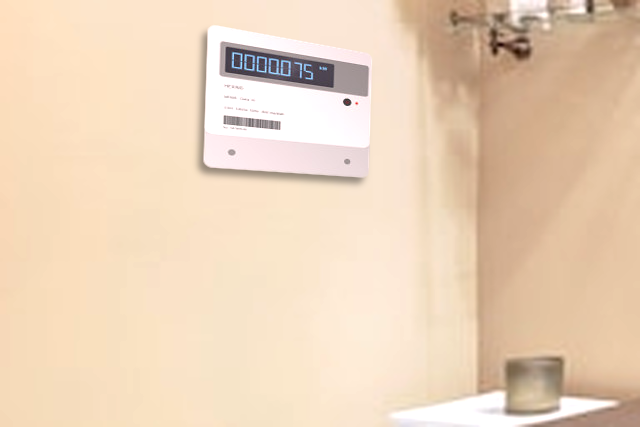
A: 0.075 kW
